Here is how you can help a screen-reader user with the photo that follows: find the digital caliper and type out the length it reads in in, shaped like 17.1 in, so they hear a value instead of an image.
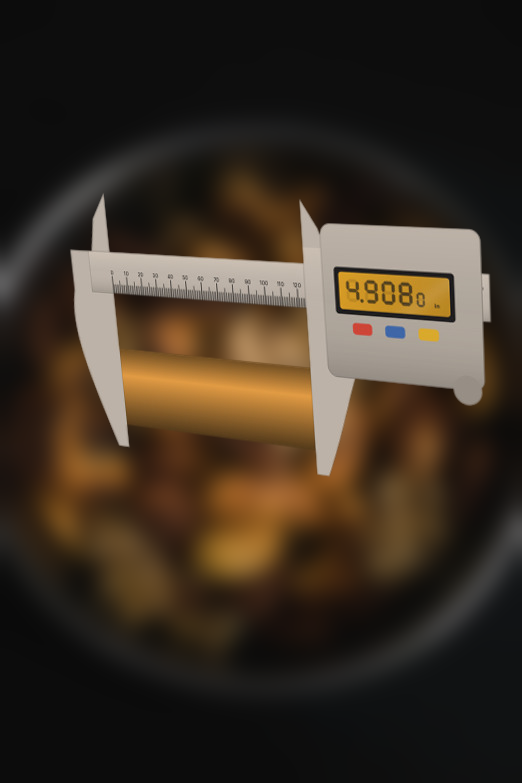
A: 4.9080 in
